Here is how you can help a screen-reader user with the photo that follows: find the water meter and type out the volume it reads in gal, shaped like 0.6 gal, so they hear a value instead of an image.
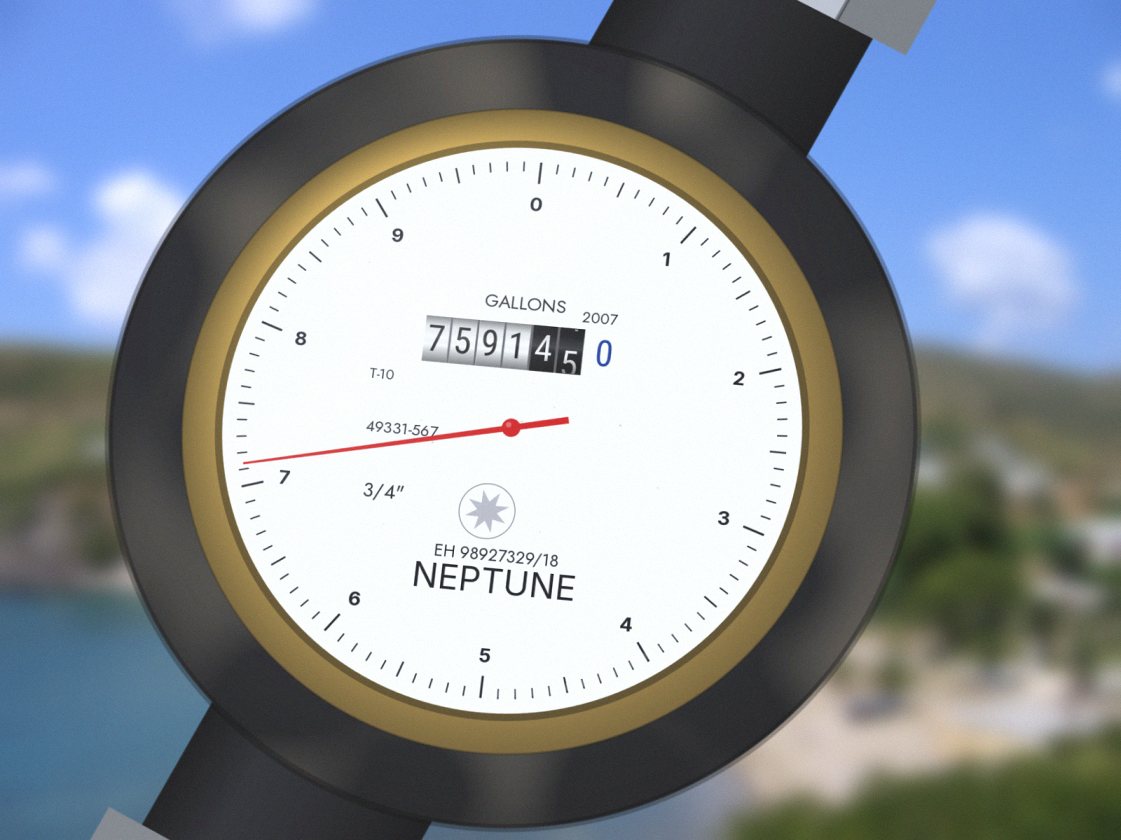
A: 7591447.1 gal
